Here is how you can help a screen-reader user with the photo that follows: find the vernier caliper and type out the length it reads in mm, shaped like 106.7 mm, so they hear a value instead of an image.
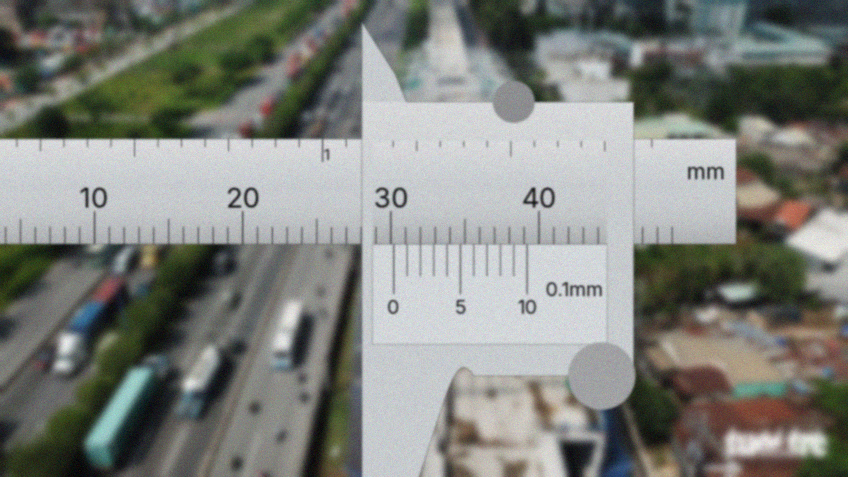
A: 30.2 mm
